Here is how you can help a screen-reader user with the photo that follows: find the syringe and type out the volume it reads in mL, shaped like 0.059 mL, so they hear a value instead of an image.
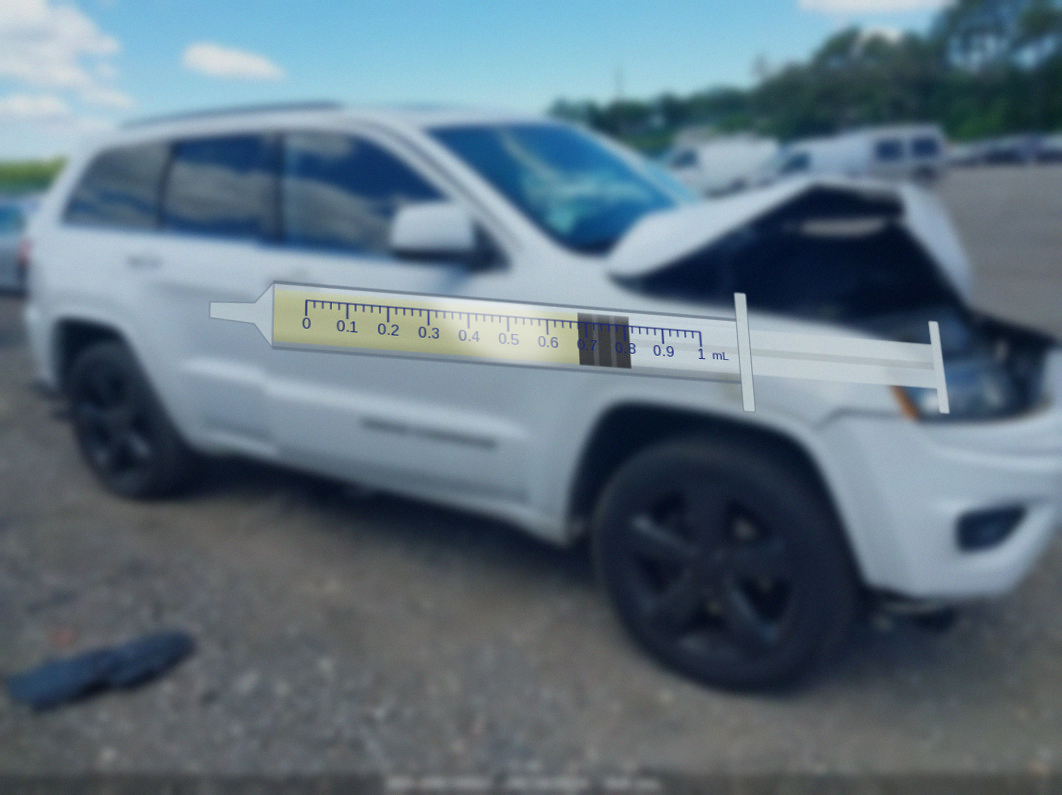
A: 0.68 mL
